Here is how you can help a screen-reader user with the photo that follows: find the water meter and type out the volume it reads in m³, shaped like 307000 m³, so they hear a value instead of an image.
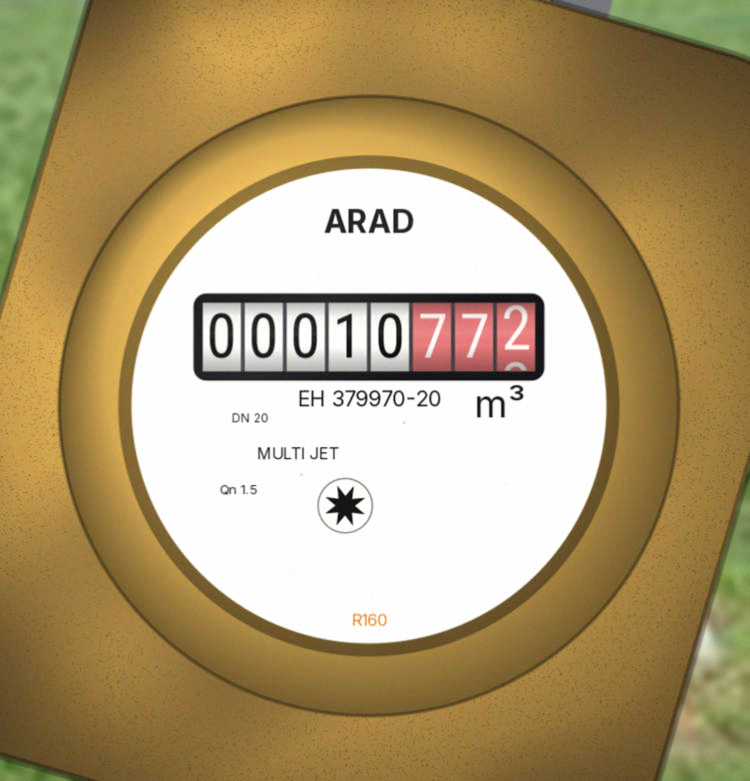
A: 10.772 m³
